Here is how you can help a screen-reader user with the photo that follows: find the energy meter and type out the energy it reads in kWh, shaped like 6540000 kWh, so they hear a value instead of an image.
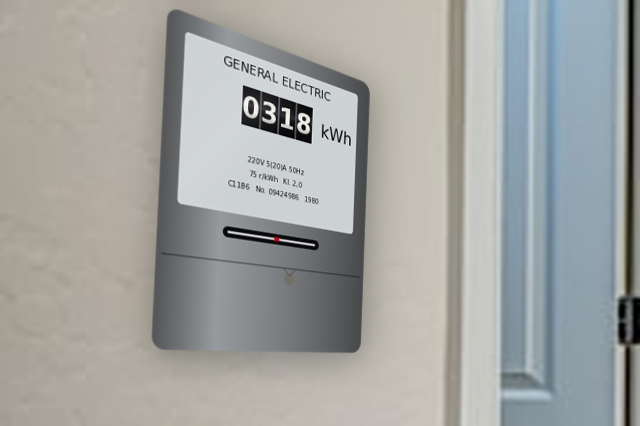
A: 318 kWh
